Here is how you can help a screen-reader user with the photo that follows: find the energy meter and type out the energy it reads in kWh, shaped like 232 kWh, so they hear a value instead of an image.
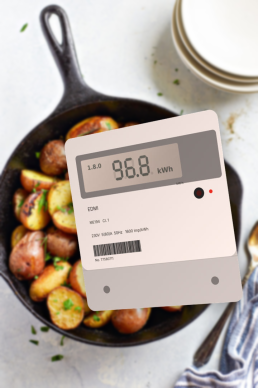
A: 96.8 kWh
